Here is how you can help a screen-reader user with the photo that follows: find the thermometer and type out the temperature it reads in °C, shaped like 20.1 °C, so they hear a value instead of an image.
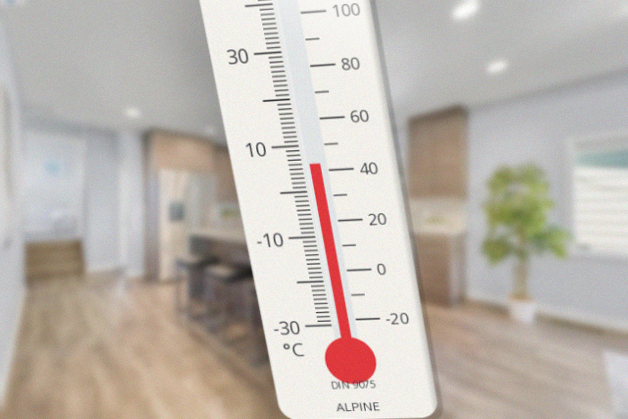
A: 6 °C
